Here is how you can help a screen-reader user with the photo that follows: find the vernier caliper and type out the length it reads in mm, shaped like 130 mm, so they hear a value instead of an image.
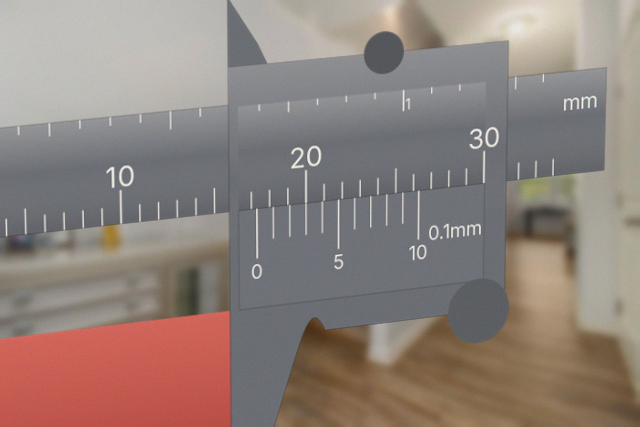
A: 17.3 mm
